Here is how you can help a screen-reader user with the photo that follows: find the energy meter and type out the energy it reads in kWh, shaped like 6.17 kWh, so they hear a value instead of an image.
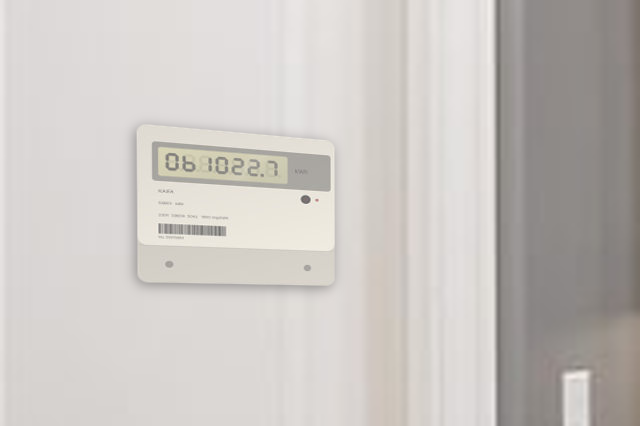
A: 61022.7 kWh
